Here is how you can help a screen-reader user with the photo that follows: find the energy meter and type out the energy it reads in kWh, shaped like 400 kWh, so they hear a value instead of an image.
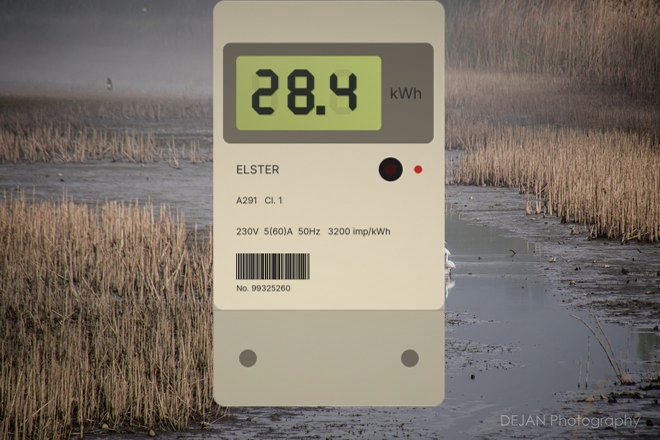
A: 28.4 kWh
